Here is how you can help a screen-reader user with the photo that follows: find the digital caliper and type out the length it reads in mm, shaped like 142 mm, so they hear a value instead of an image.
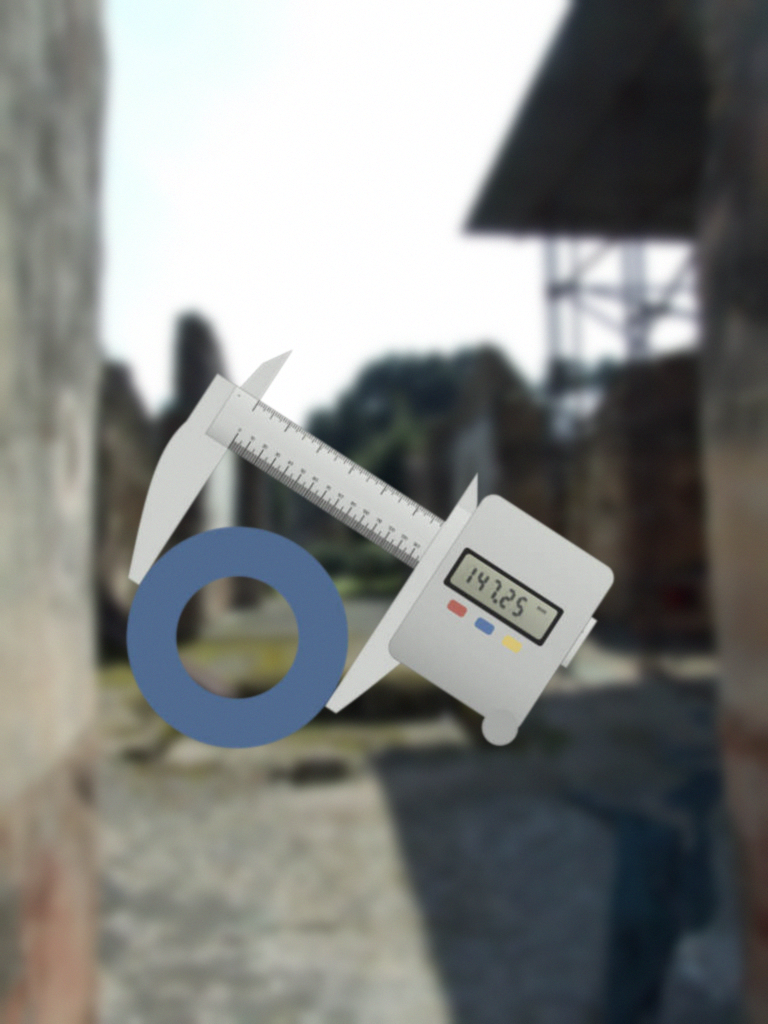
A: 147.25 mm
